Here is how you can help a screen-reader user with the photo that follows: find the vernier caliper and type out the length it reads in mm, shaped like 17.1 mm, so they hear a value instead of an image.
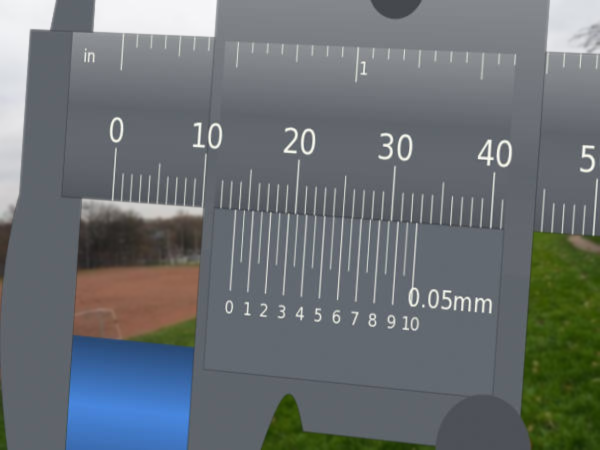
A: 13.6 mm
